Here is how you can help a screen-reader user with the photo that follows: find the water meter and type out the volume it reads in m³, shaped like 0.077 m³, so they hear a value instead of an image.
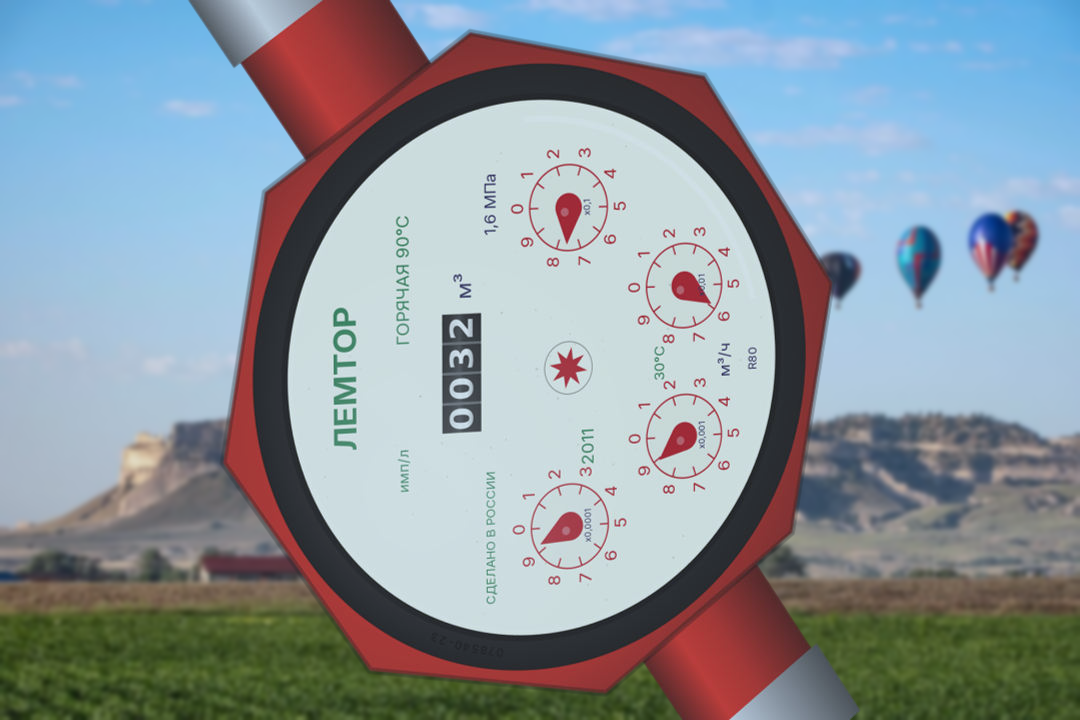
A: 32.7589 m³
